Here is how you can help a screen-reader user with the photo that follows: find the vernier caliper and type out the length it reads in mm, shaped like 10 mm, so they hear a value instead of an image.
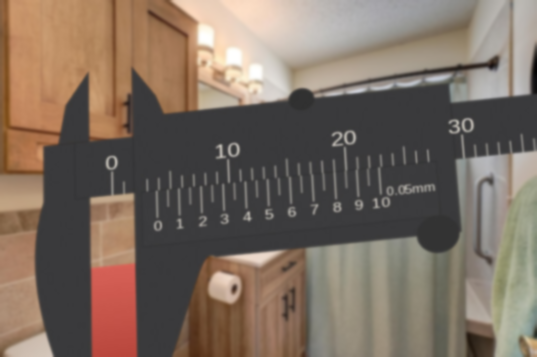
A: 3.8 mm
